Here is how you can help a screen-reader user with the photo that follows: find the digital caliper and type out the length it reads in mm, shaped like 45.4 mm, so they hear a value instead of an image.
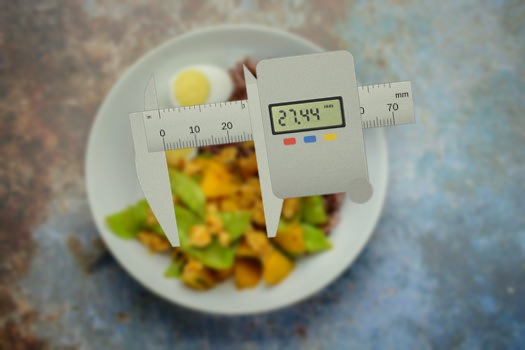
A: 27.44 mm
